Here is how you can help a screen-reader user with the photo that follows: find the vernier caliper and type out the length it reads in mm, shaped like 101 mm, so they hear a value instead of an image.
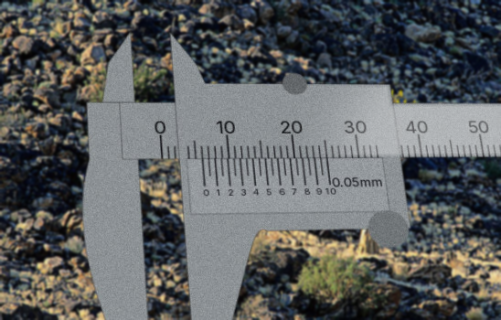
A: 6.0 mm
